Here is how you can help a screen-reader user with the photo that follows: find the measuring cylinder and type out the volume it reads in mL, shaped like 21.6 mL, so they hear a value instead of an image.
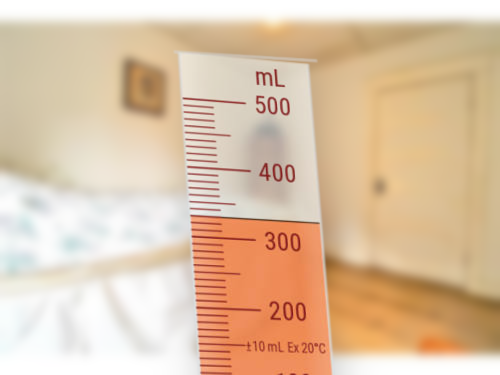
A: 330 mL
